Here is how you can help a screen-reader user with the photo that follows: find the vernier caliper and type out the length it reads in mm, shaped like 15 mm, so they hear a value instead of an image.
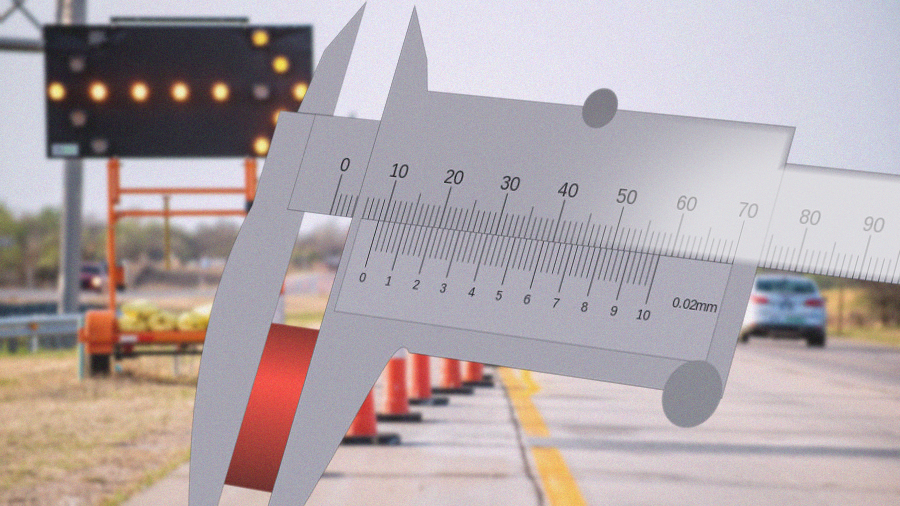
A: 9.0 mm
